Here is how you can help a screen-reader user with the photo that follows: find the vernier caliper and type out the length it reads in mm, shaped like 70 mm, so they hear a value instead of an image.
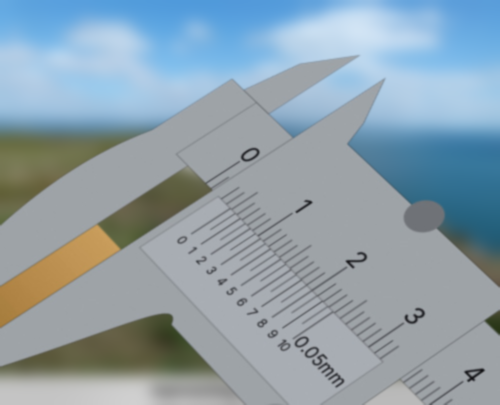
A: 4.8 mm
